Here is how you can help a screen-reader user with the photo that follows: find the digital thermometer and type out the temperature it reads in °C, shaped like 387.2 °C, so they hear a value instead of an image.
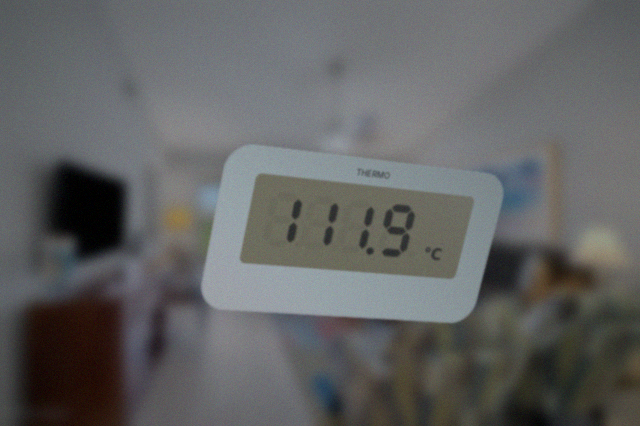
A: 111.9 °C
